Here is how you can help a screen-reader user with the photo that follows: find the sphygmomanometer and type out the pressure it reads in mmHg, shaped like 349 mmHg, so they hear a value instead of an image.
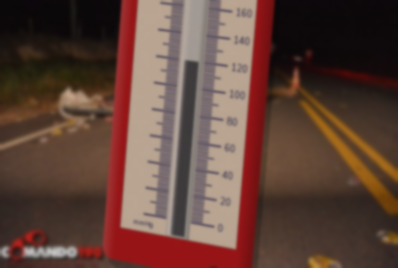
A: 120 mmHg
